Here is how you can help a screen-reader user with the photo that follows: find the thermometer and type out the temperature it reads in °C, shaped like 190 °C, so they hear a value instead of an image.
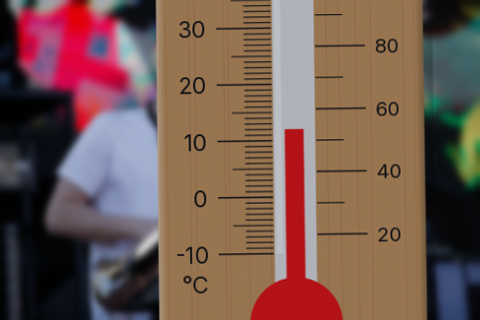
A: 12 °C
